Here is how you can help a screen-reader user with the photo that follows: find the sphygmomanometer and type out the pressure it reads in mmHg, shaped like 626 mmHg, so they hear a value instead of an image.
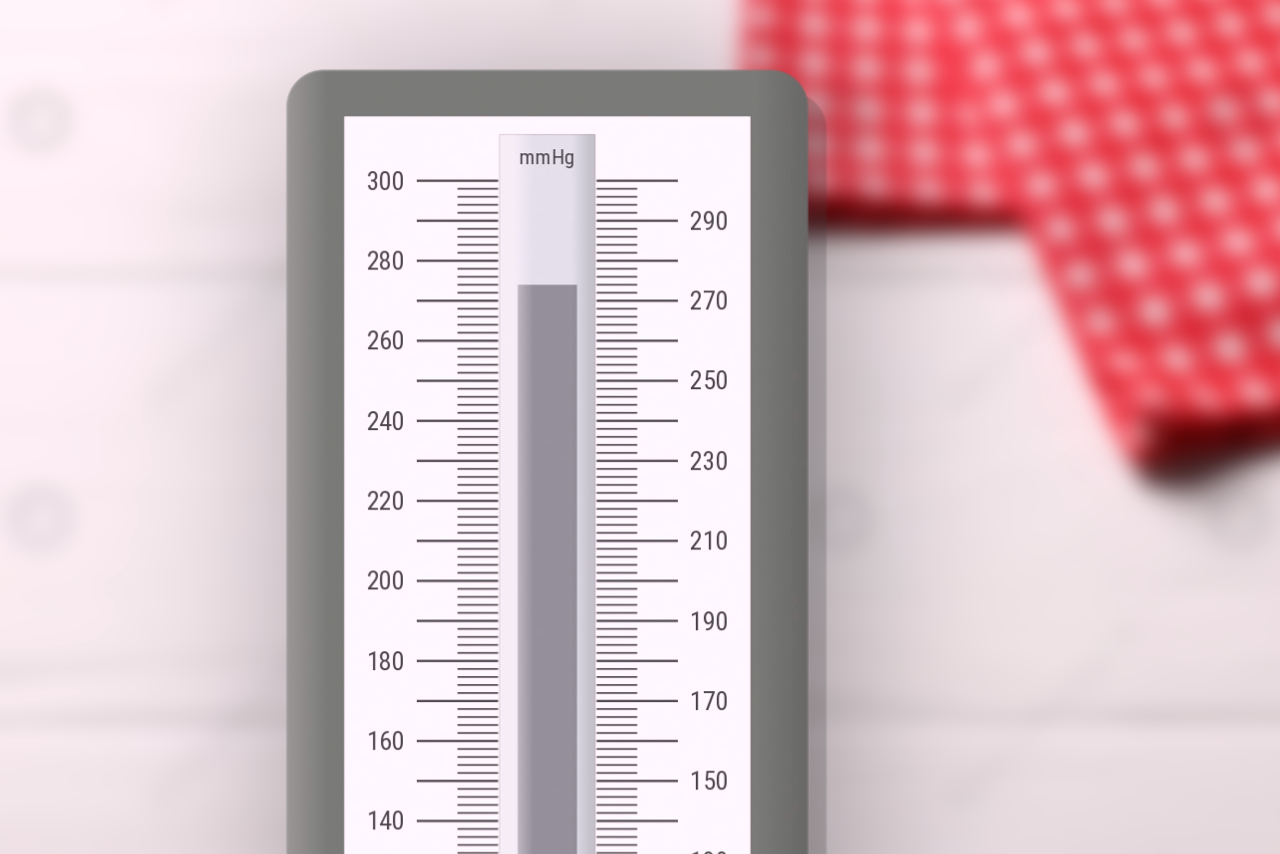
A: 274 mmHg
